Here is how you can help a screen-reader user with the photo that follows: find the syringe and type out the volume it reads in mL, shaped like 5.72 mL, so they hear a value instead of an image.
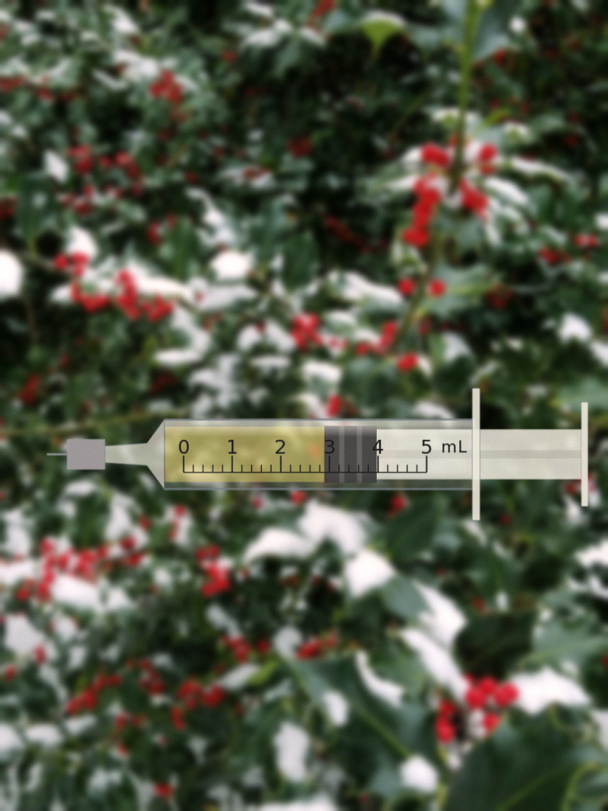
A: 2.9 mL
